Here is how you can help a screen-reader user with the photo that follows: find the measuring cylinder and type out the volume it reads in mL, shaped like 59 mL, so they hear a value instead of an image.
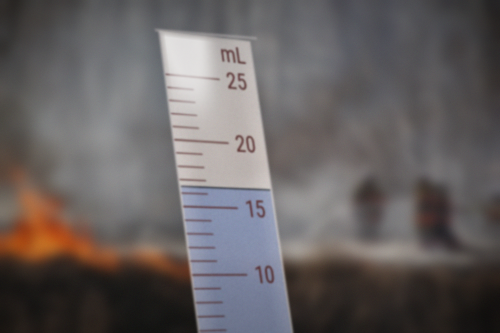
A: 16.5 mL
